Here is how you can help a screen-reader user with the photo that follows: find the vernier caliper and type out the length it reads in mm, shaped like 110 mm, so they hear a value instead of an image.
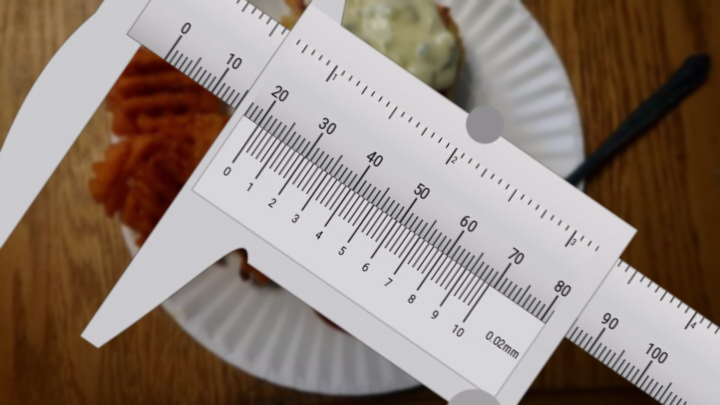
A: 20.0 mm
